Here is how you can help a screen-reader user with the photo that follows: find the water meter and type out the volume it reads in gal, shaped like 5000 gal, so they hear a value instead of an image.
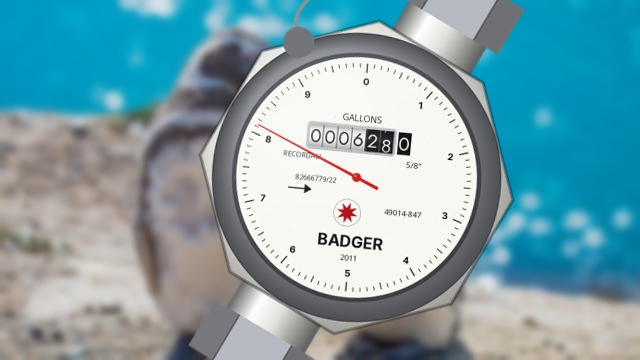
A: 6278.1 gal
